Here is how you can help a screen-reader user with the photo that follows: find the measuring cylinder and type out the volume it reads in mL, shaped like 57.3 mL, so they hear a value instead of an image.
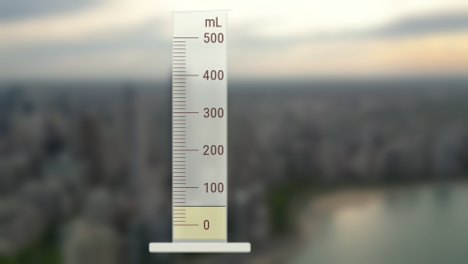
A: 50 mL
